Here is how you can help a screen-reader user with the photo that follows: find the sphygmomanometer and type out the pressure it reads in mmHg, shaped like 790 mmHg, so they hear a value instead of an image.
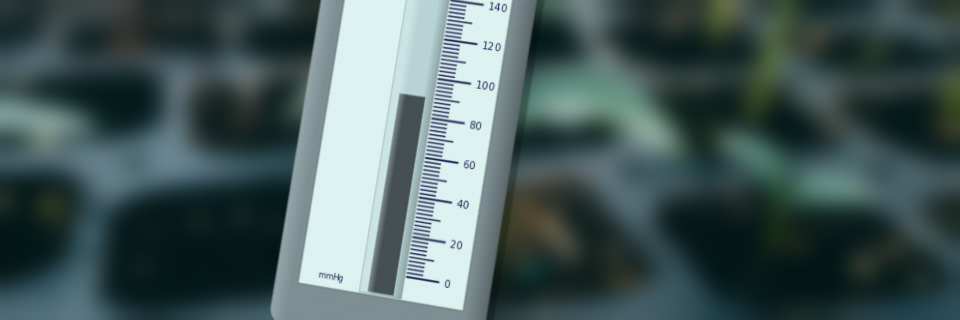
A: 90 mmHg
